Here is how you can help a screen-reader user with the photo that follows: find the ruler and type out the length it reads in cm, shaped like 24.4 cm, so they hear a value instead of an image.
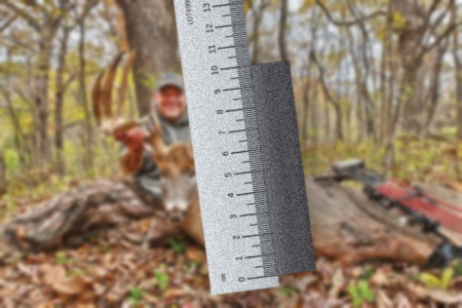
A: 10 cm
